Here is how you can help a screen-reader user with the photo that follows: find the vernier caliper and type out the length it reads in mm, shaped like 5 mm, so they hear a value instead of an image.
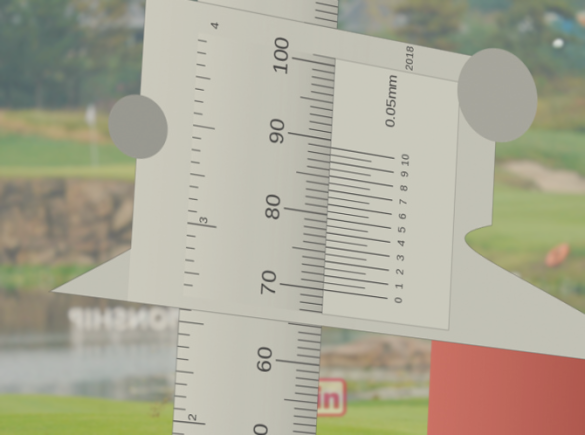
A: 70.0 mm
